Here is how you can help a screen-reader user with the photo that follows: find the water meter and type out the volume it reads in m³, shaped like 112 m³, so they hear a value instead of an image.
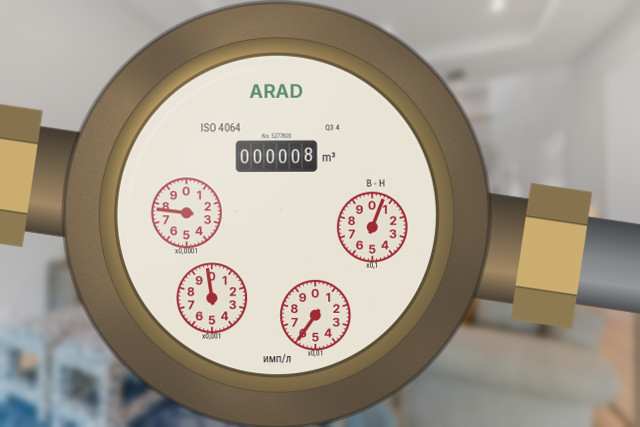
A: 8.0597 m³
